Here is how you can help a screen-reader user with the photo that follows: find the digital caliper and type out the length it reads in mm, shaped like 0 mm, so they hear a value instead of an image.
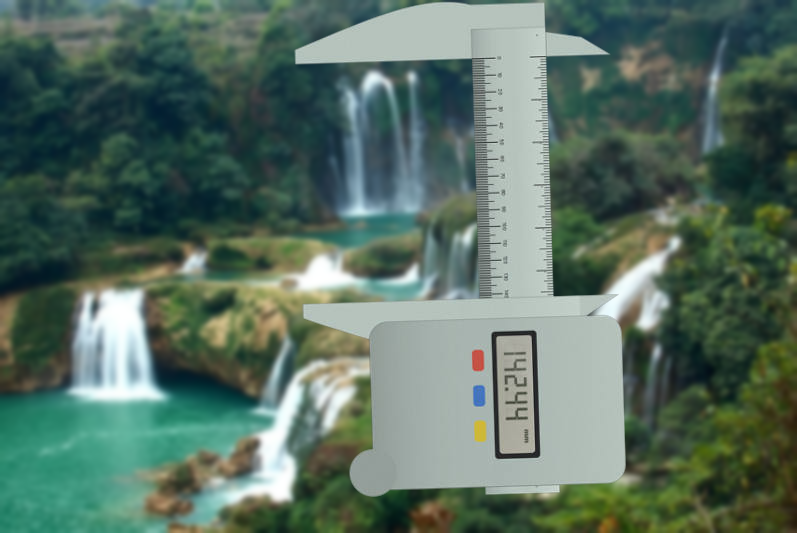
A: 142.44 mm
